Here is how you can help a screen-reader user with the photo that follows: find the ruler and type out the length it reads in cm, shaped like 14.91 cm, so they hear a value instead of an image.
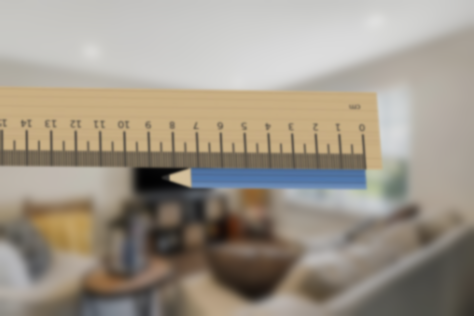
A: 8.5 cm
